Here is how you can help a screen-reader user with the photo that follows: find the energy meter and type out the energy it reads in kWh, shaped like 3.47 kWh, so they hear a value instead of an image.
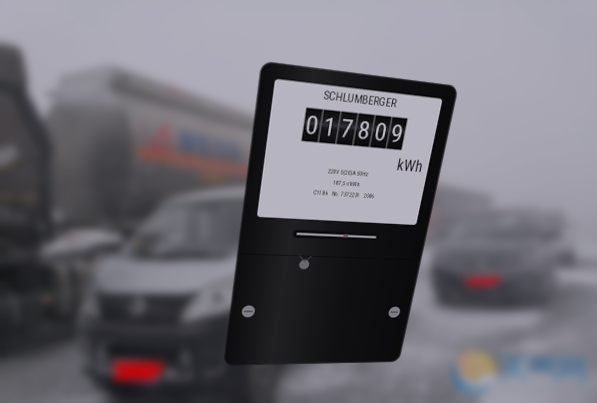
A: 17809 kWh
